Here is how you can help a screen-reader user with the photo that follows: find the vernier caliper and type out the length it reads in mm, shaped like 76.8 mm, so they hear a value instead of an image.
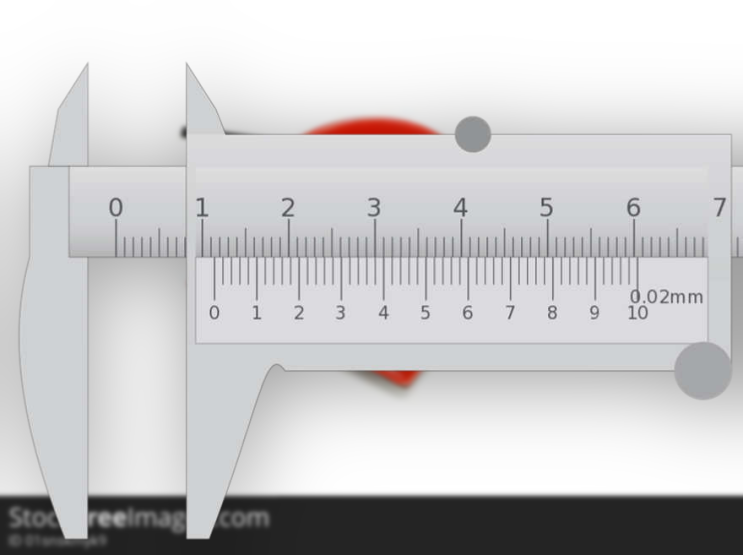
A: 11.4 mm
